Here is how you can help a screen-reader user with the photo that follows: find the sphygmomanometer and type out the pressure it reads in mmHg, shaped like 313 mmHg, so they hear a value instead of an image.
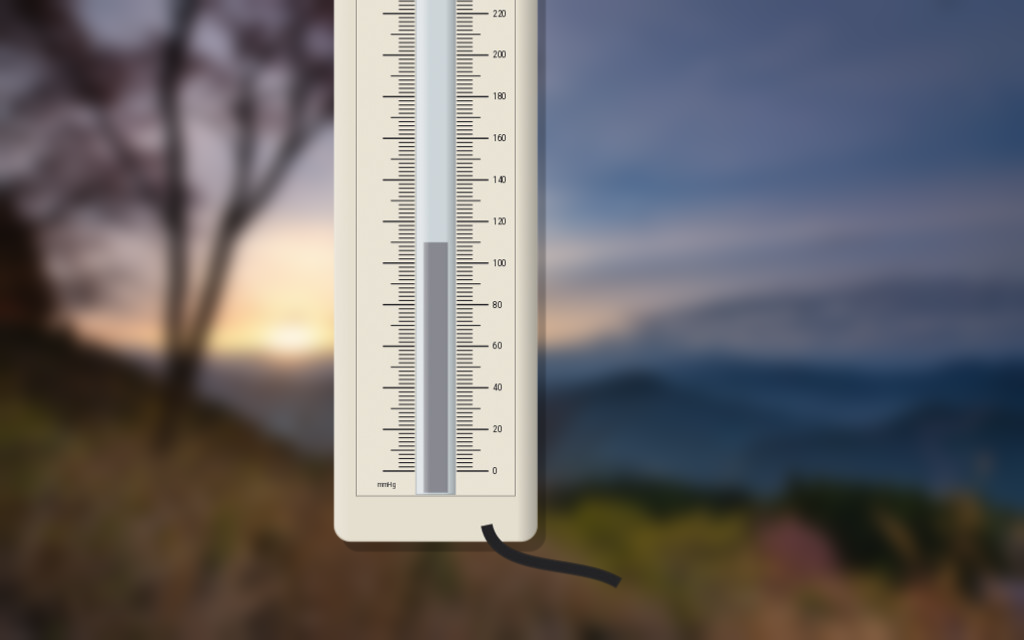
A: 110 mmHg
